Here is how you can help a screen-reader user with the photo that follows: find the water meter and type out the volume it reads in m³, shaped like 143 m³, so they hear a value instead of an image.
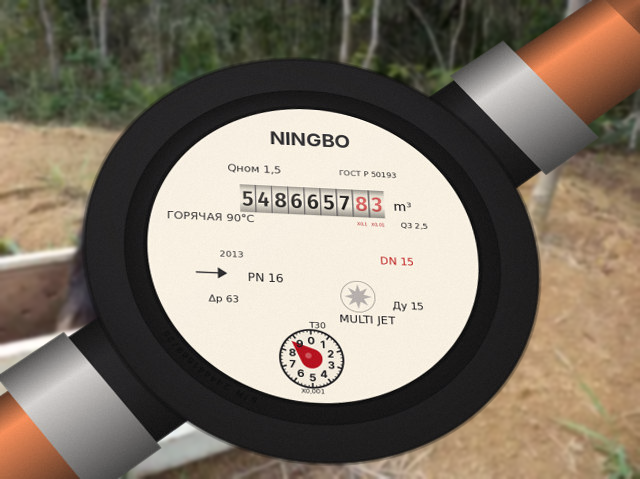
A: 5486657.838 m³
